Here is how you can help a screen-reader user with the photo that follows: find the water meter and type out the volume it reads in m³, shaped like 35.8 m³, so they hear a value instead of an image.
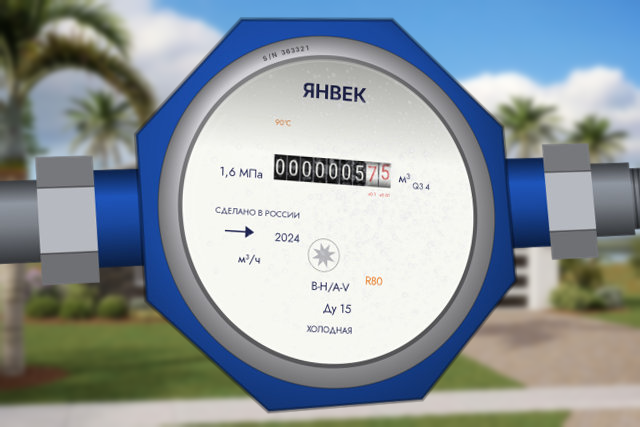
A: 5.75 m³
